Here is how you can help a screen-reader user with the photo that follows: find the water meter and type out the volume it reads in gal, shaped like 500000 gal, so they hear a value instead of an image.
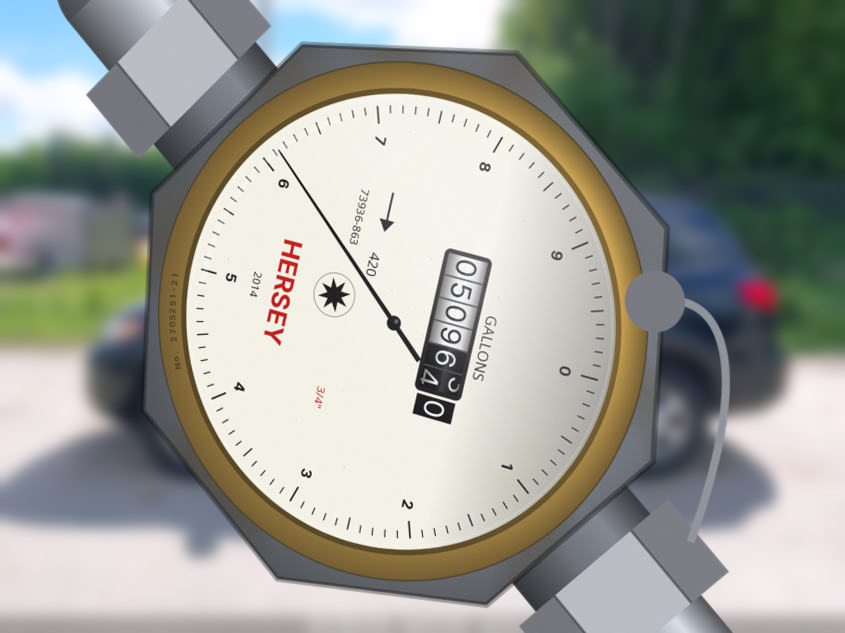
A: 509636.1 gal
